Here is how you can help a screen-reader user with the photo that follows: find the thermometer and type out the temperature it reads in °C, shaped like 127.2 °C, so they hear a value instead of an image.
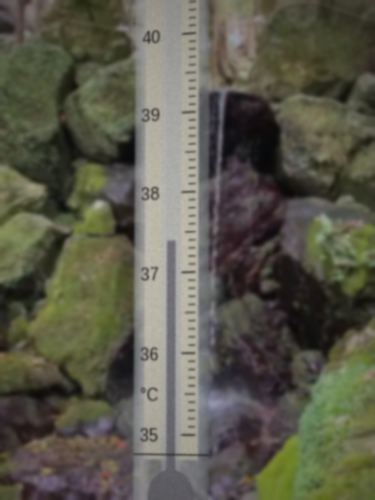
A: 37.4 °C
